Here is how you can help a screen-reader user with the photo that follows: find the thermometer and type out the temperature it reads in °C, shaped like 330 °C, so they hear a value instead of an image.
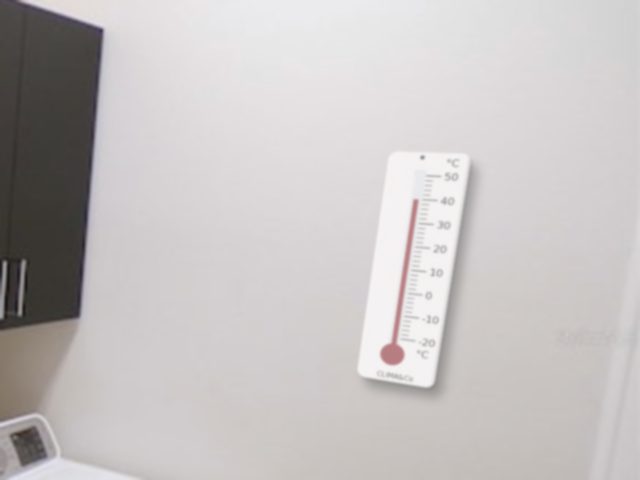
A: 40 °C
